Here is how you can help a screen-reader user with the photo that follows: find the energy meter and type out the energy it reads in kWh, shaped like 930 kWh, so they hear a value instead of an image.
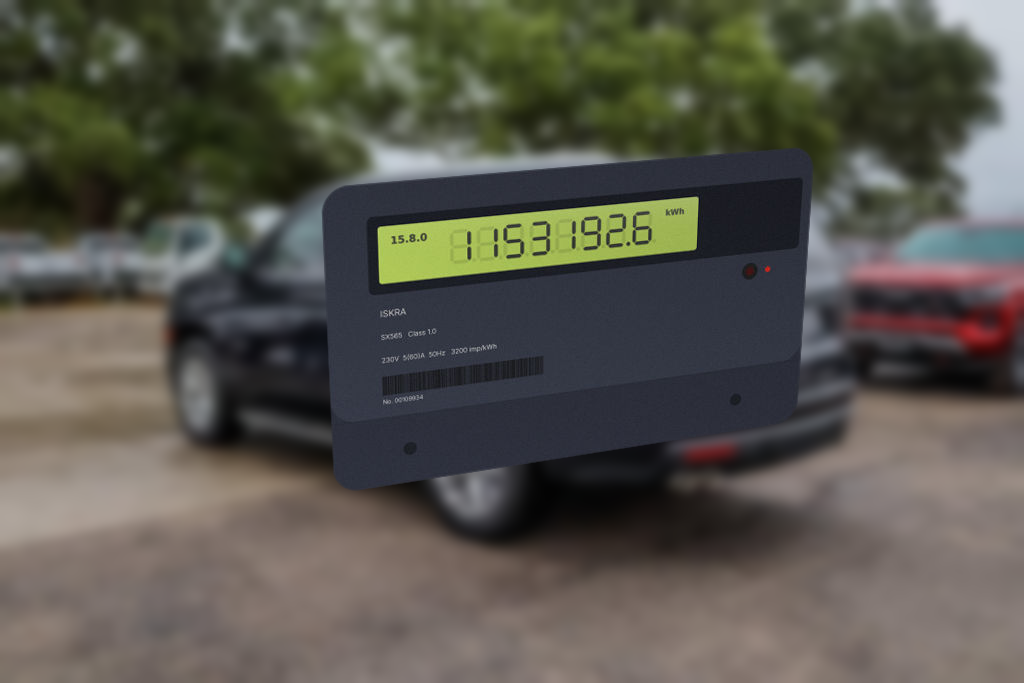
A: 1153192.6 kWh
